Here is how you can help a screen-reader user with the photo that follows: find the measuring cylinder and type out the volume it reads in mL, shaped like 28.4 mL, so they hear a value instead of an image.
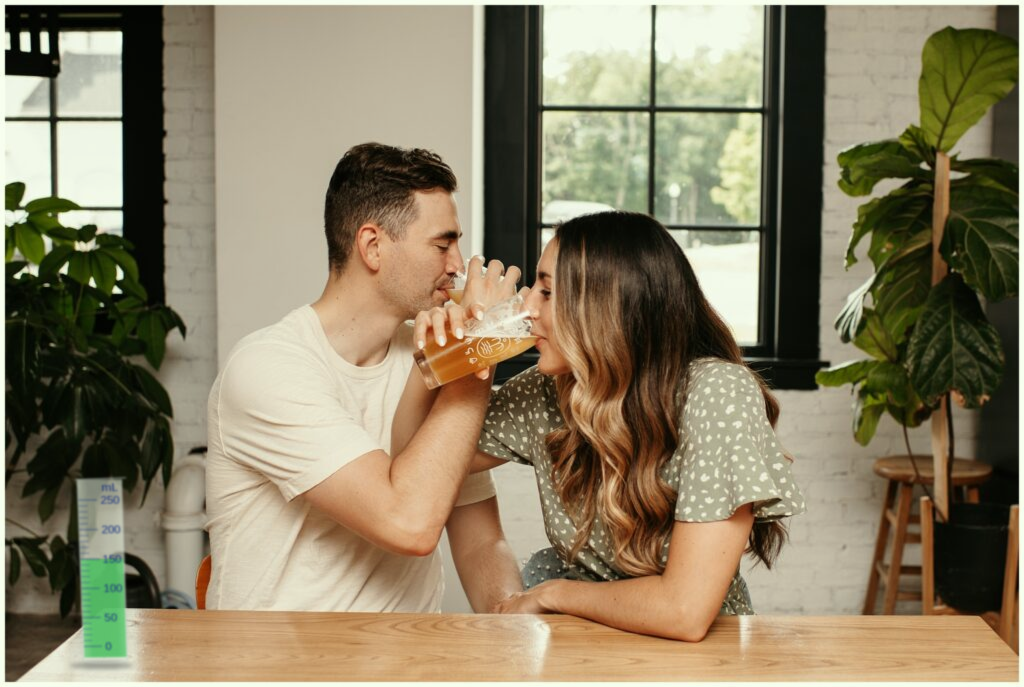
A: 150 mL
